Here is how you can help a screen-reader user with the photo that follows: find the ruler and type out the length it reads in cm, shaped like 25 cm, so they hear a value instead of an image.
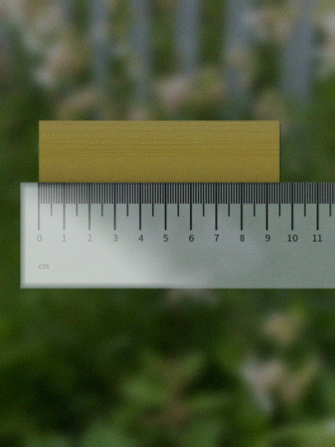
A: 9.5 cm
